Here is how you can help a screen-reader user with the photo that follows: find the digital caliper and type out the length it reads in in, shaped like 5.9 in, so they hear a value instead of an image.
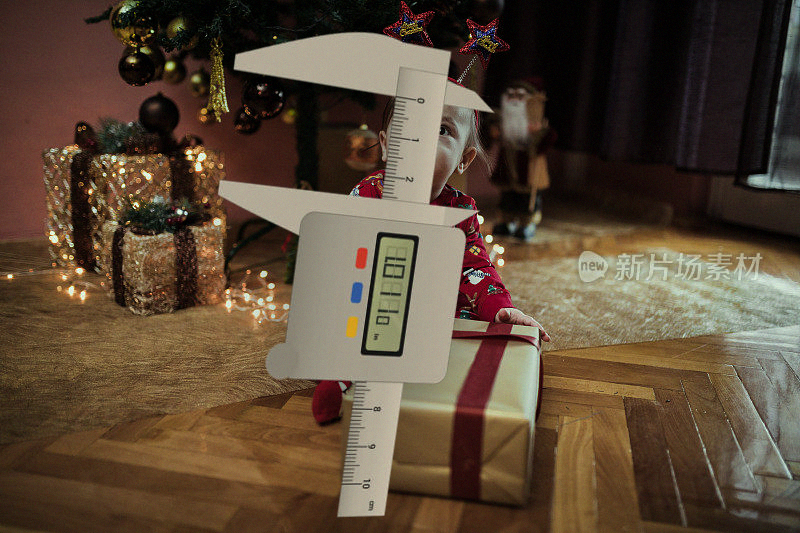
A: 1.0110 in
